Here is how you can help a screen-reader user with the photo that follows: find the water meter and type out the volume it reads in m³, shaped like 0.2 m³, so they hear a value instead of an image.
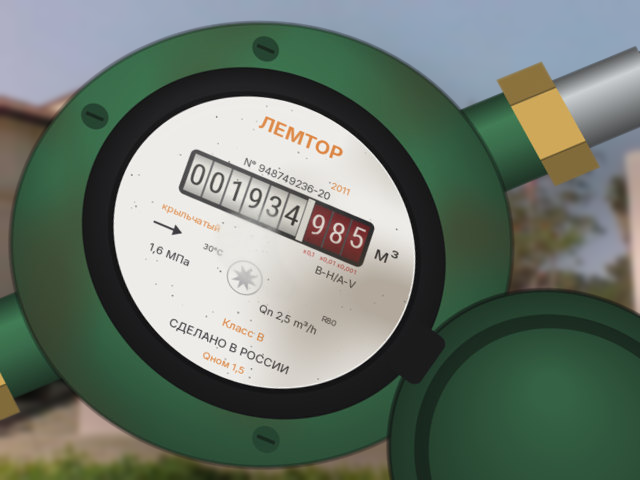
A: 1934.985 m³
